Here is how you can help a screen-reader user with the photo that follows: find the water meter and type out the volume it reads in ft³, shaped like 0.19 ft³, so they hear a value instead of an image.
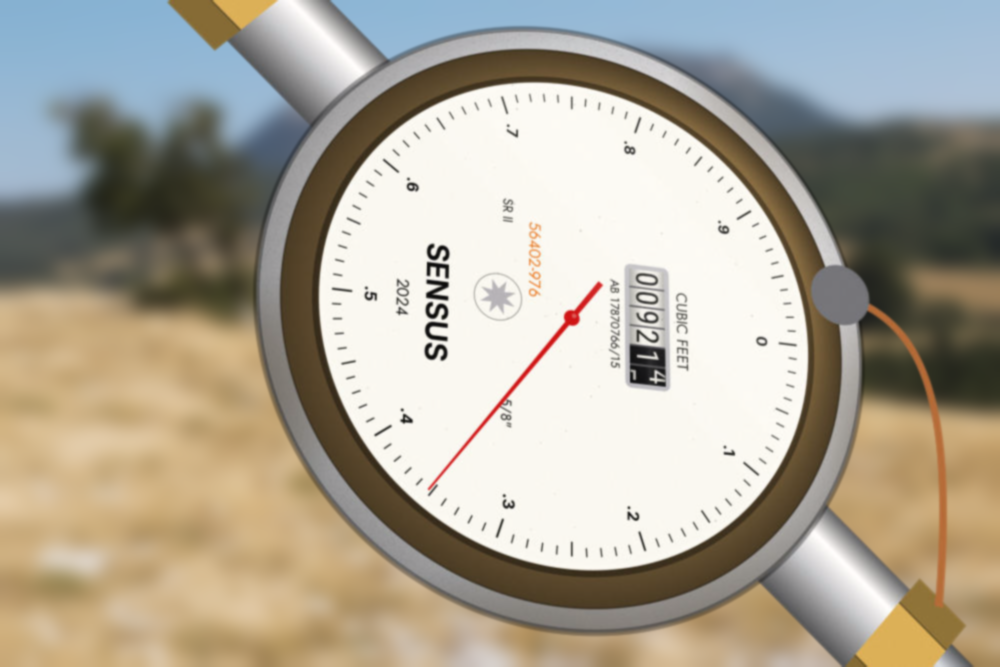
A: 9214.35 ft³
